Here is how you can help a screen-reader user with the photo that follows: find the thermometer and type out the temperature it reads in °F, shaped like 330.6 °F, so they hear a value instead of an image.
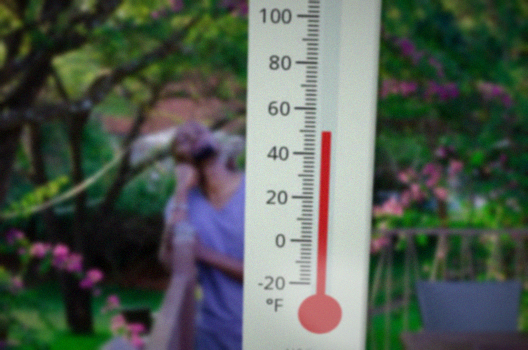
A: 50 °F
